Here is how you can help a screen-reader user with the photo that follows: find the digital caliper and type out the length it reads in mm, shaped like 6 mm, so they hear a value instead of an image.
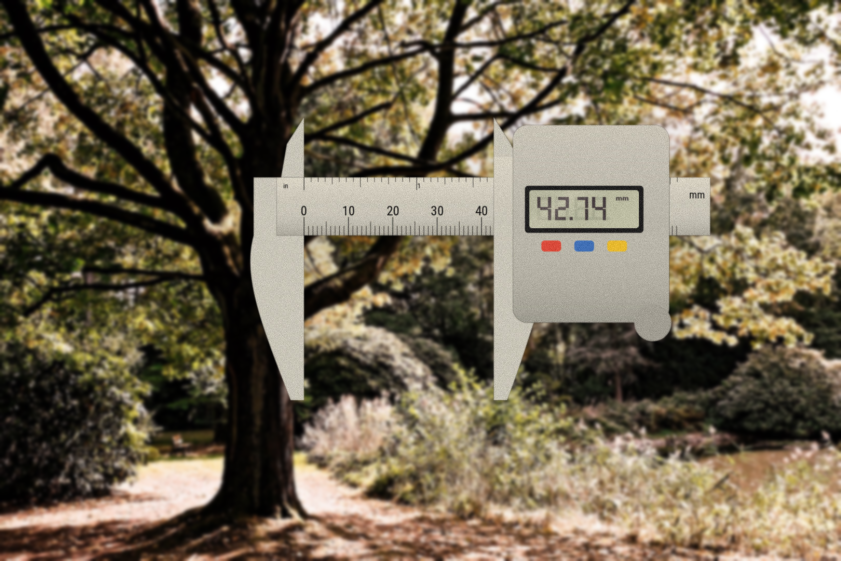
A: 42.74 mm
